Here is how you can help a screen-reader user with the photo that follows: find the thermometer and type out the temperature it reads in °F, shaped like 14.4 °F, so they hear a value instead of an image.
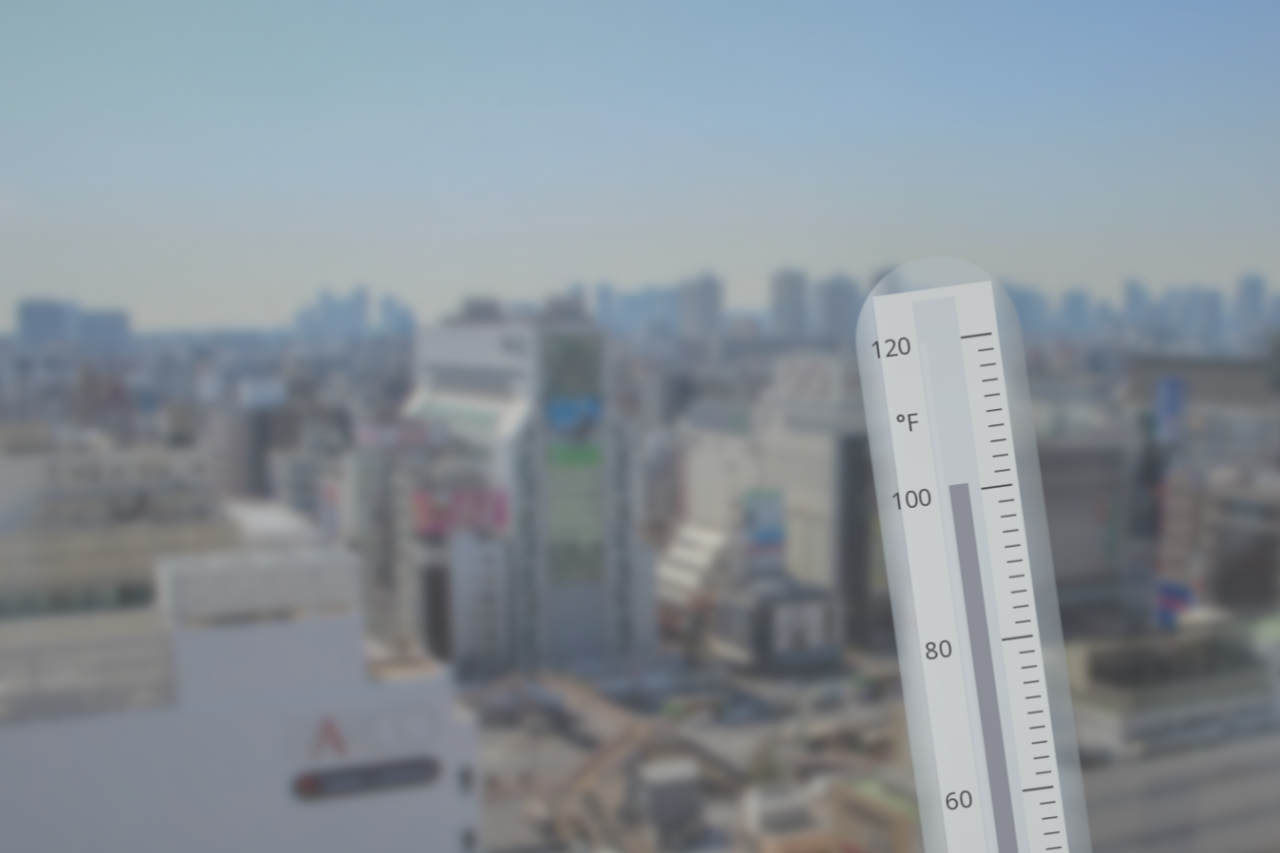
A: 101 °F
